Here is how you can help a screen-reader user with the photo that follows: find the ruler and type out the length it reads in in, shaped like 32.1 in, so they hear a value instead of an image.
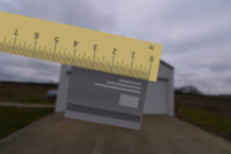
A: 4 in
